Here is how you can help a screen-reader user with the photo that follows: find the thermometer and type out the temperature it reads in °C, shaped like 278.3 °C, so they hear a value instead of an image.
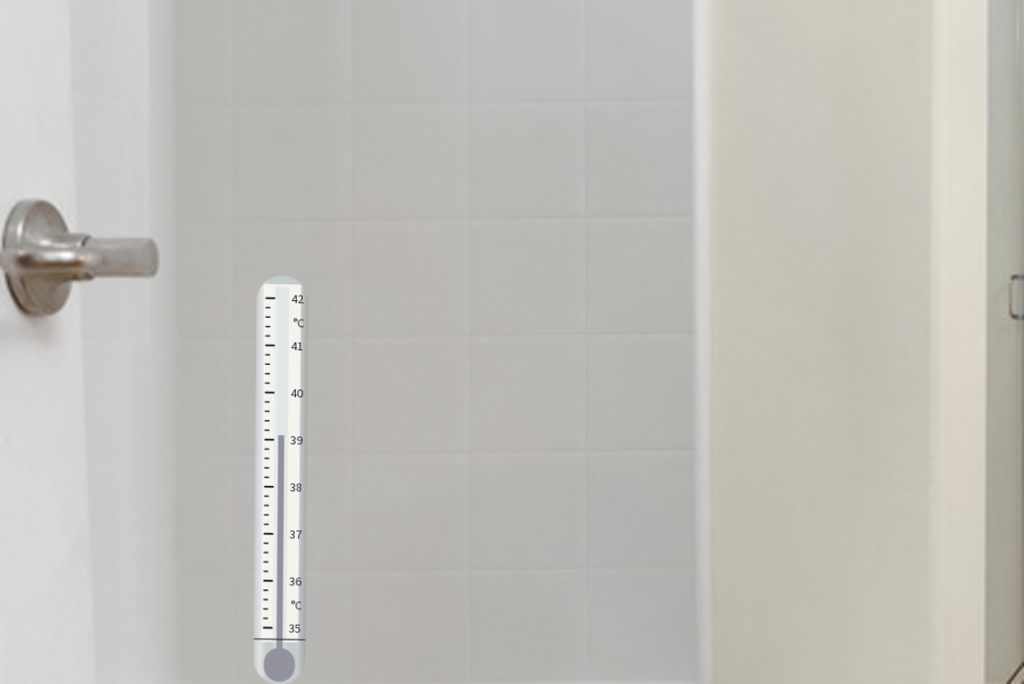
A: 39.1 °C
